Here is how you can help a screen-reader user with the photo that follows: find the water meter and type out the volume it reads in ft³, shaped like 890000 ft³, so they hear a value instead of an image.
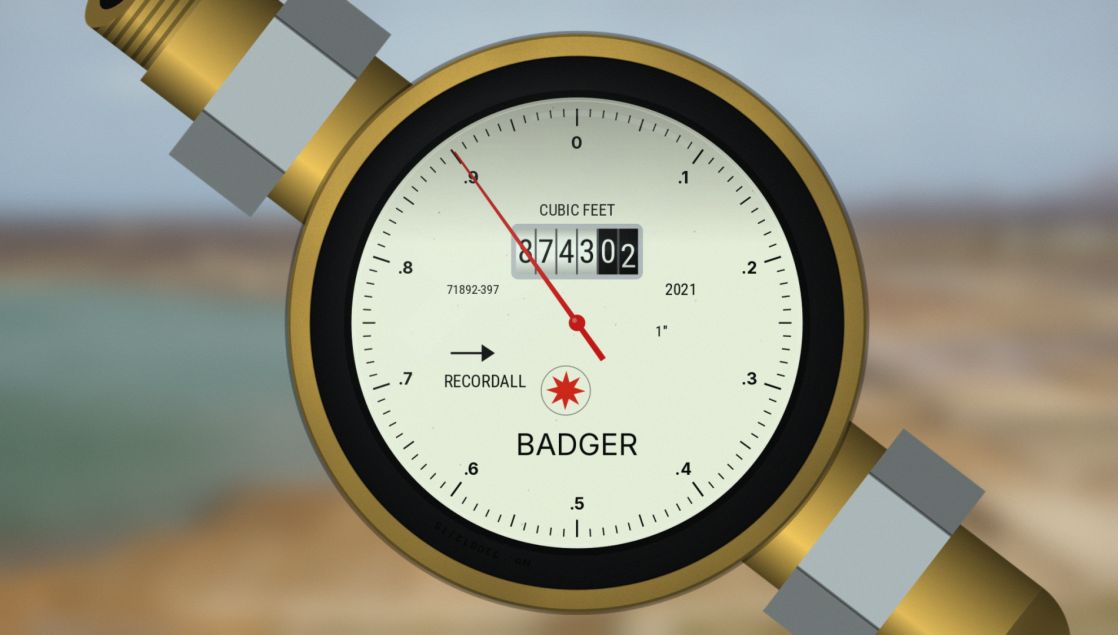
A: 874301.90 ft³
